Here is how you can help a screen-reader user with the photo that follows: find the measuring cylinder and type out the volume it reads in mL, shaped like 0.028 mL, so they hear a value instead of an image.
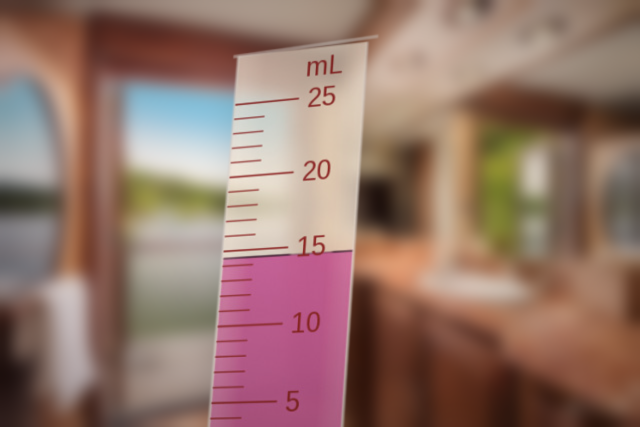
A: 14.5 mL
